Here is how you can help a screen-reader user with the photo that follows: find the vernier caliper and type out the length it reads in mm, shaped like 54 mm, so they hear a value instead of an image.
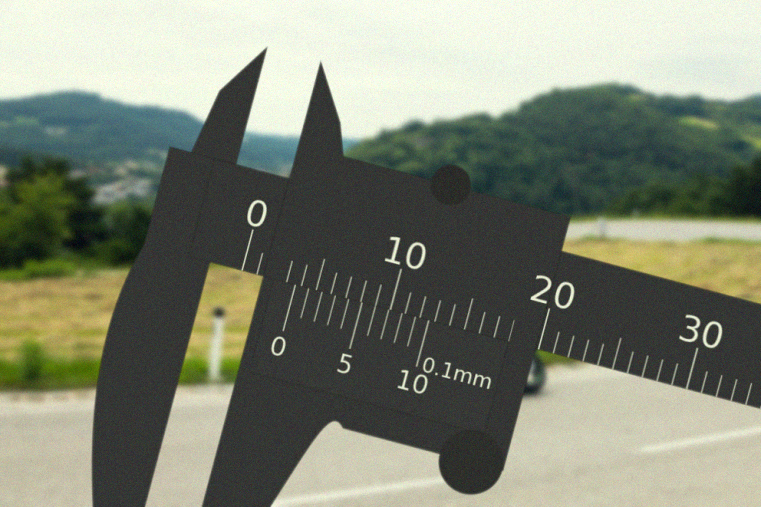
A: 3.6 mm
